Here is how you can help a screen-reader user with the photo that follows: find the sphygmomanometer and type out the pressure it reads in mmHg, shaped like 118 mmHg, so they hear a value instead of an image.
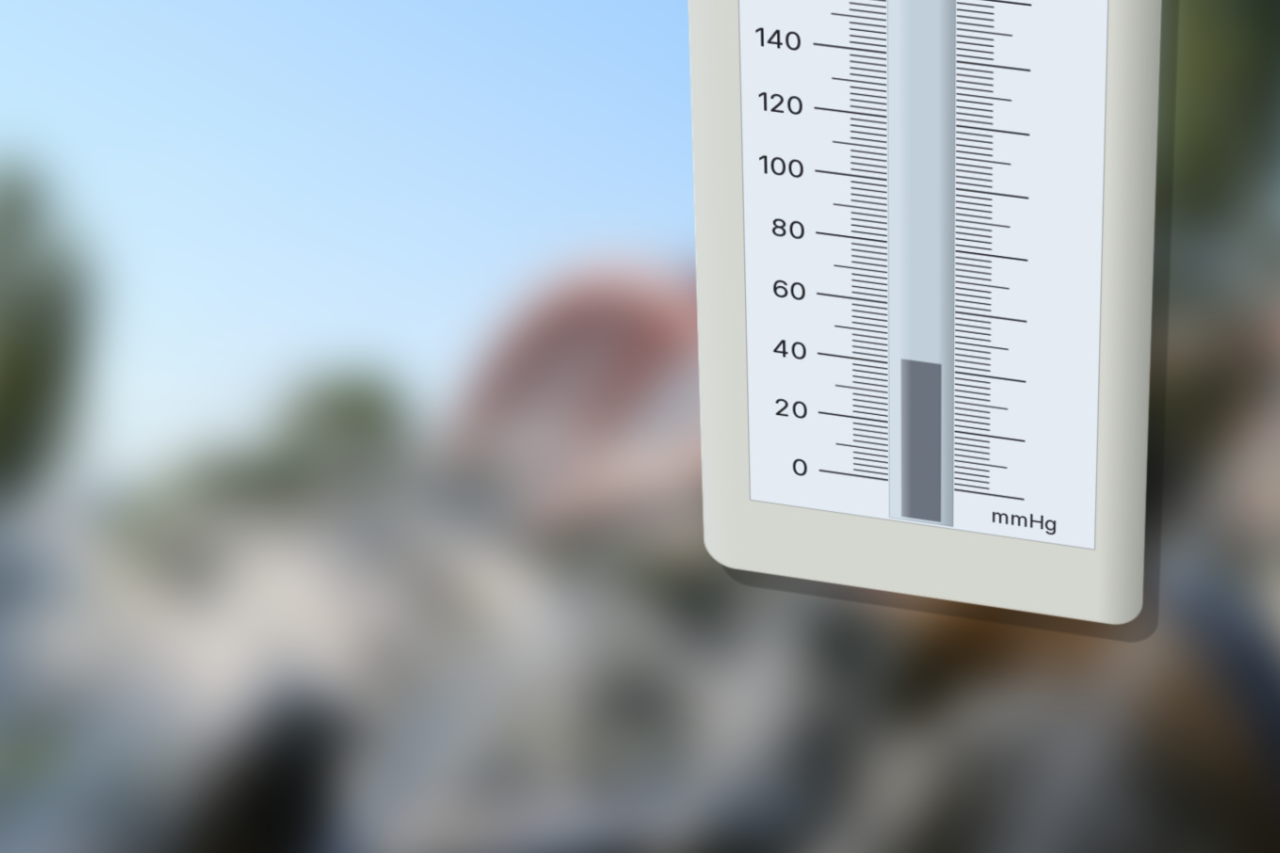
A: 42 mmHg
